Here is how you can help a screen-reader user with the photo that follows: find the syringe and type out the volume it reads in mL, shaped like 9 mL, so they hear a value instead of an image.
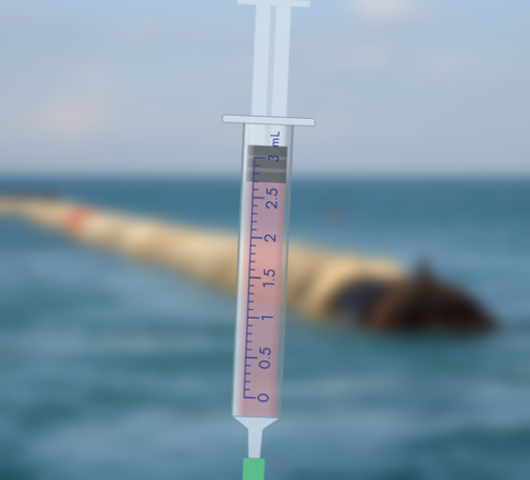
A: 2.7 mL
